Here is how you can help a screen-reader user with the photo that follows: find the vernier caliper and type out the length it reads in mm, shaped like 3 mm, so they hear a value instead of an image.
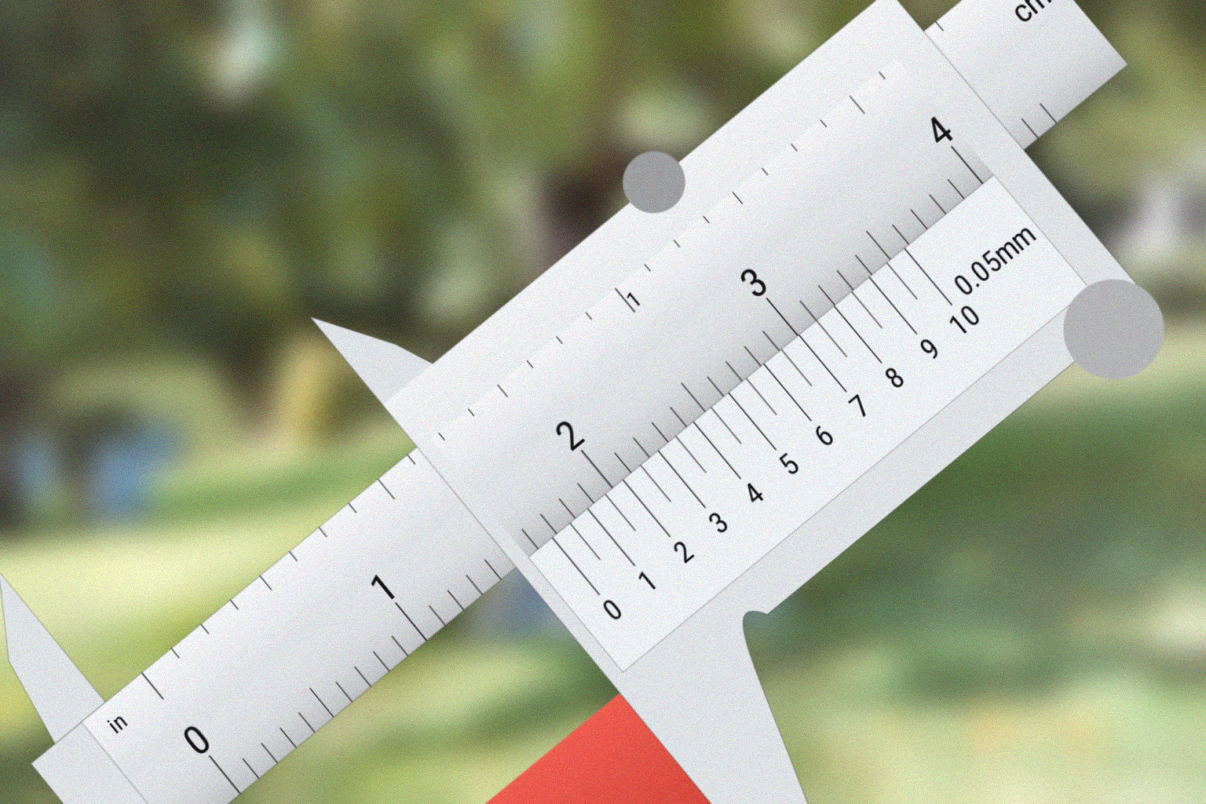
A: 16.75 mm
